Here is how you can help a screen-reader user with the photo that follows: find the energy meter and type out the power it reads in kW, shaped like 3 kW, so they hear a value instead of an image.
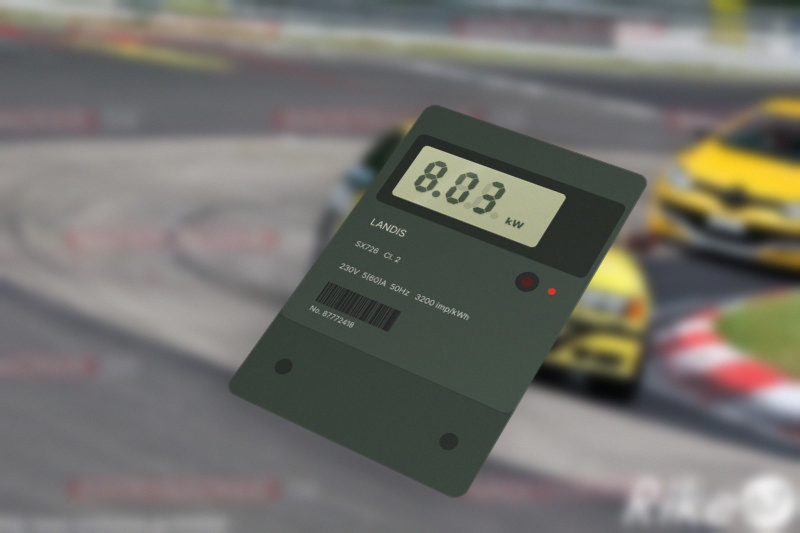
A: 8.03 kW
